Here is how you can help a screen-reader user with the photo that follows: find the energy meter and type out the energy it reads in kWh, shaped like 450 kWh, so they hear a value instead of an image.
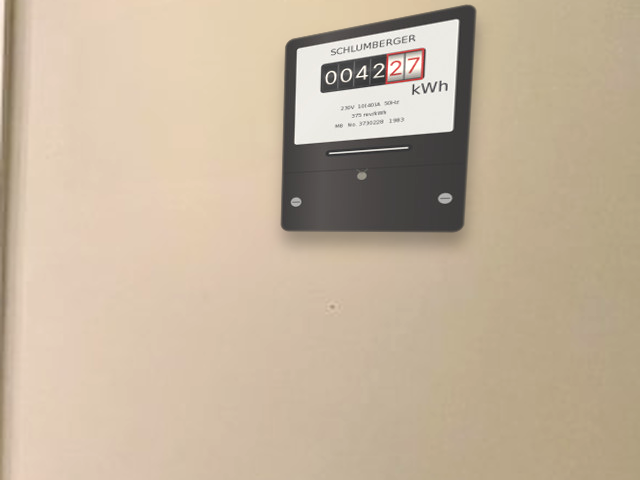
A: 42.27 kWh
